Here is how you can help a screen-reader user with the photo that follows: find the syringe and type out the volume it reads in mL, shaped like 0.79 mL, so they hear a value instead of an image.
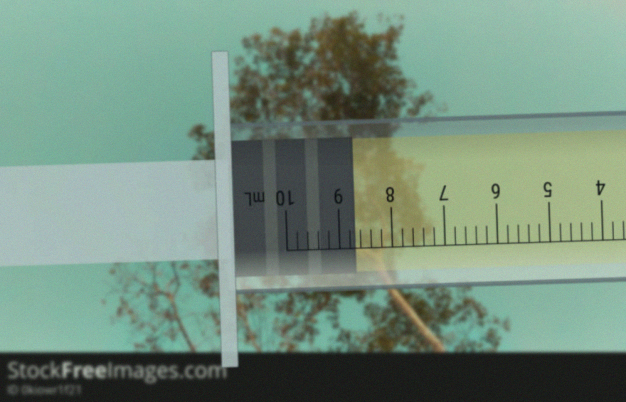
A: 8.7 mL
